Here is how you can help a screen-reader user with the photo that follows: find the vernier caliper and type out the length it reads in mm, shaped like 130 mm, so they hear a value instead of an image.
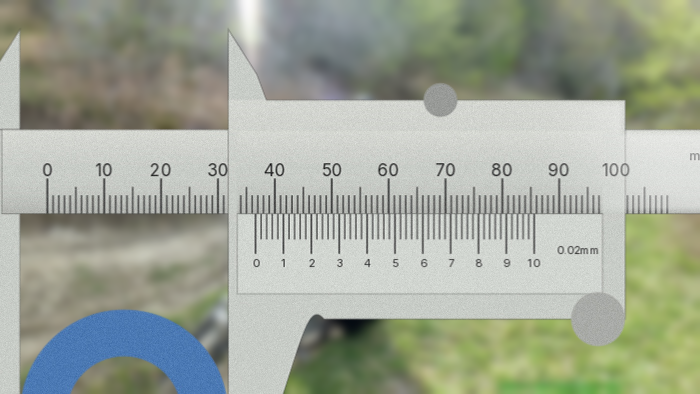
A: 36.6 mm
